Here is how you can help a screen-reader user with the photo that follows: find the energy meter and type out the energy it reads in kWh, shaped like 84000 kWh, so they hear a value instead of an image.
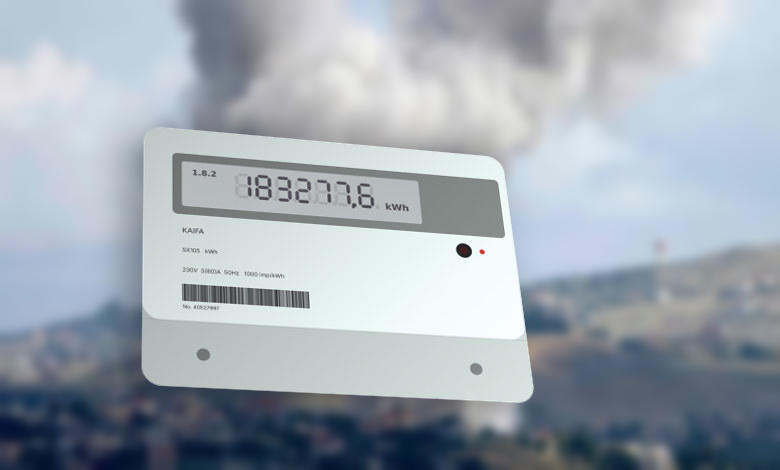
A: 183277.6 kWh
